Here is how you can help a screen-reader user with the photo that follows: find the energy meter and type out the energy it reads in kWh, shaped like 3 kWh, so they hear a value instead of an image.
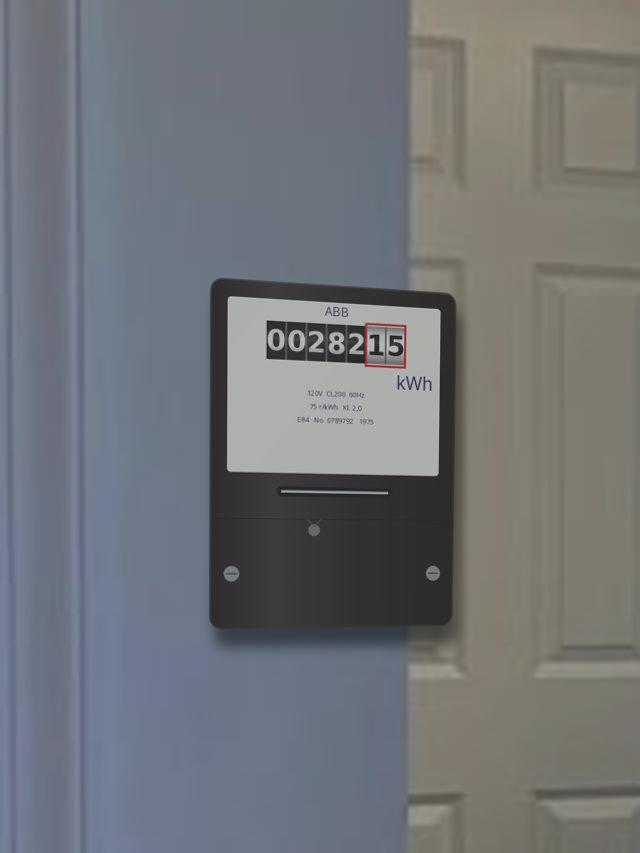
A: 282.15 kWh
